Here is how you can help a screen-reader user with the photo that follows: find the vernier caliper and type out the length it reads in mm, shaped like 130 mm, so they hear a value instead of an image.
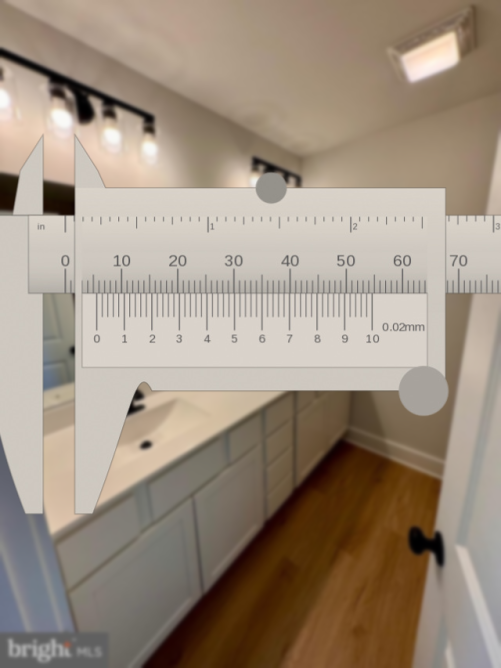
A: 5.6 mm
